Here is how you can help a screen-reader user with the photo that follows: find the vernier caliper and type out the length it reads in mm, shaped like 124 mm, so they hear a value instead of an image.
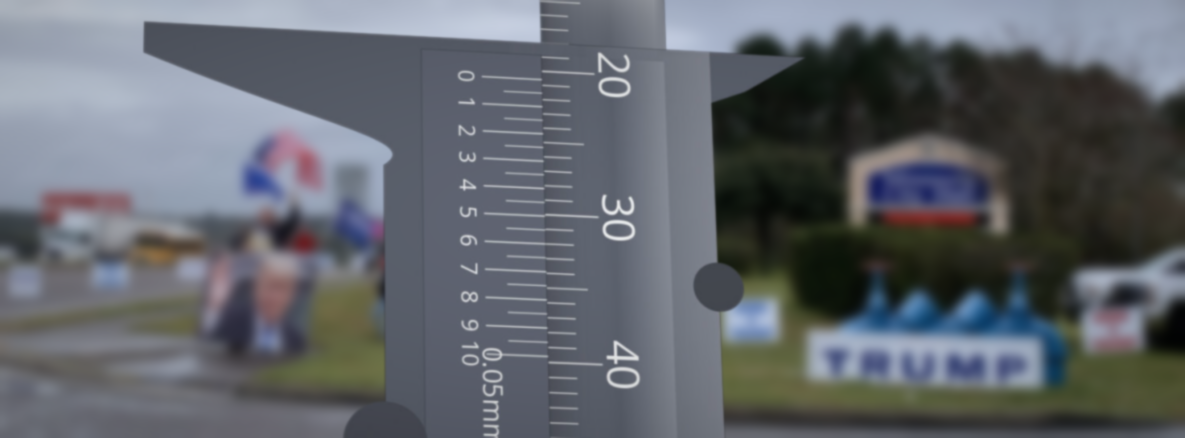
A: 20.6 mm
